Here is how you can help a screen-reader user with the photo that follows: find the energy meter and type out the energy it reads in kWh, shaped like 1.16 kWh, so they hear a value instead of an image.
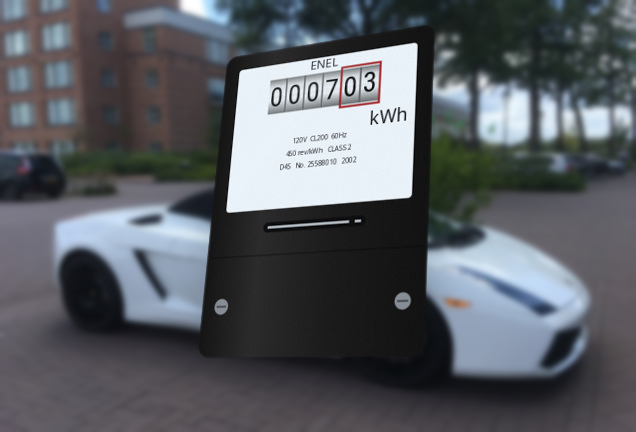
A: 7.03 kWh
